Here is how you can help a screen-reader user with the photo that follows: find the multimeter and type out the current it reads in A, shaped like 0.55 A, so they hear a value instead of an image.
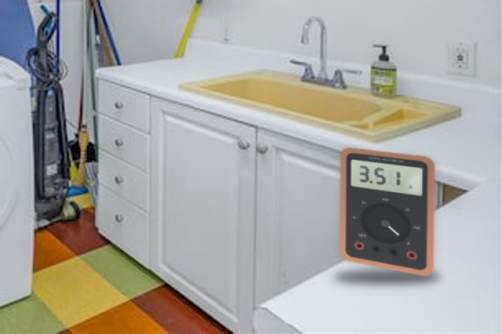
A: 3.51 A
